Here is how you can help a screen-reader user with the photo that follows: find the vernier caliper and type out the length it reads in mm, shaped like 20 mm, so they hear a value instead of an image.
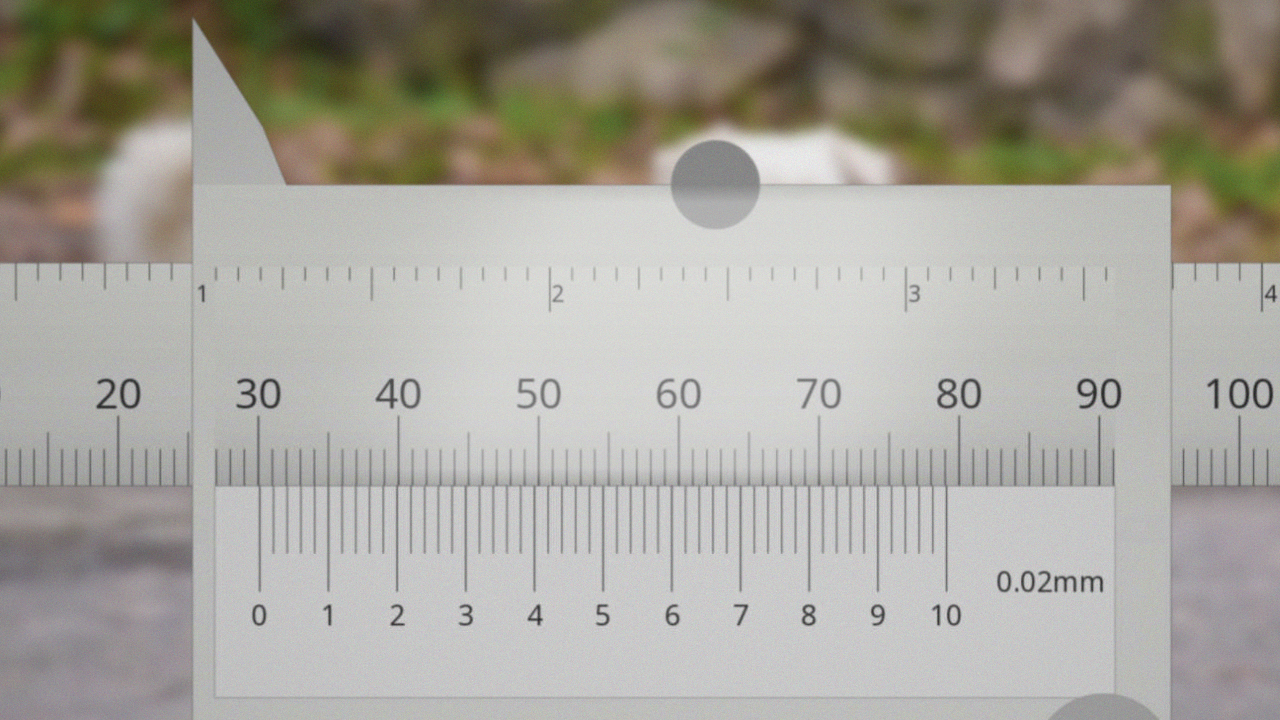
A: 30.1 mm
